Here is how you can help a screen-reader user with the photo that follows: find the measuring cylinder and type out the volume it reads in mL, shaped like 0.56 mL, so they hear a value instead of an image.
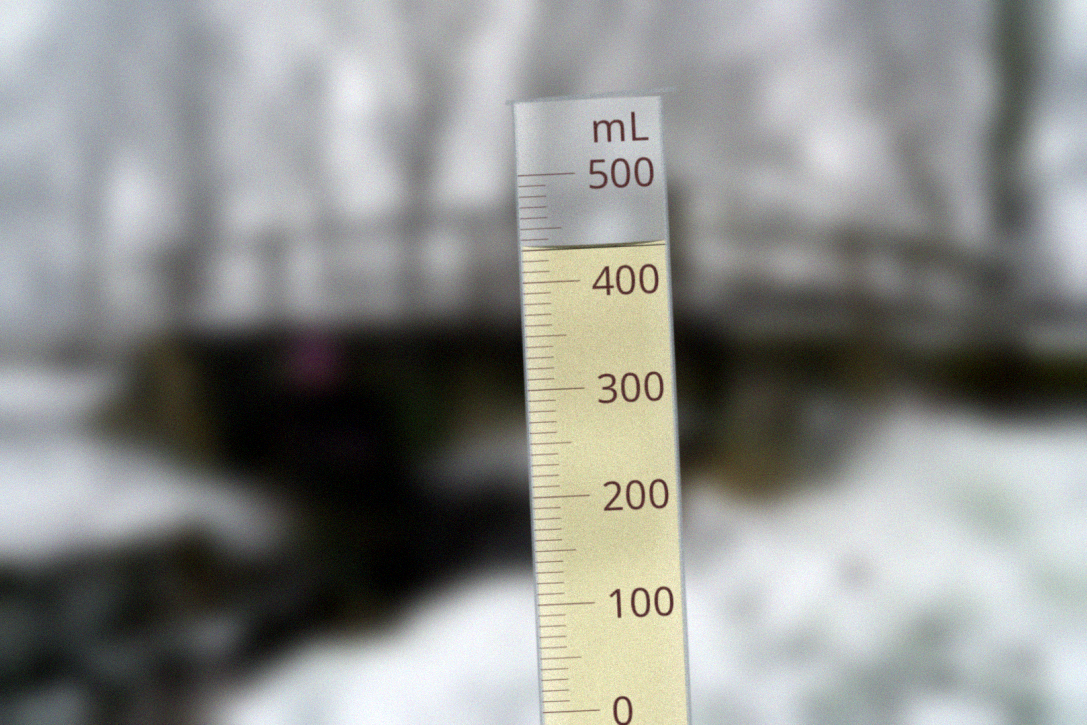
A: 430 mL
